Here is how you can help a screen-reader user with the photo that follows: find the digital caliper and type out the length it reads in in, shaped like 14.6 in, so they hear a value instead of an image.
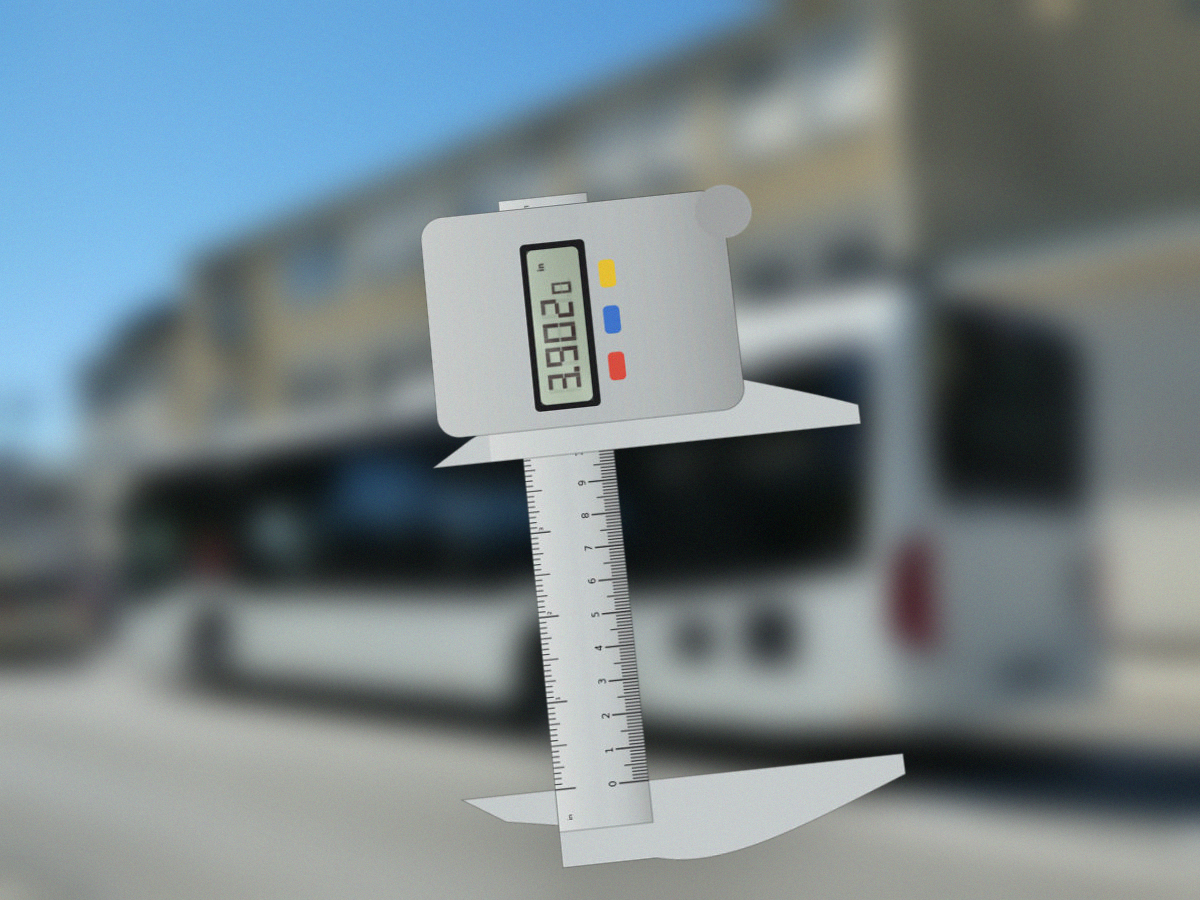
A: 3.9020 in
